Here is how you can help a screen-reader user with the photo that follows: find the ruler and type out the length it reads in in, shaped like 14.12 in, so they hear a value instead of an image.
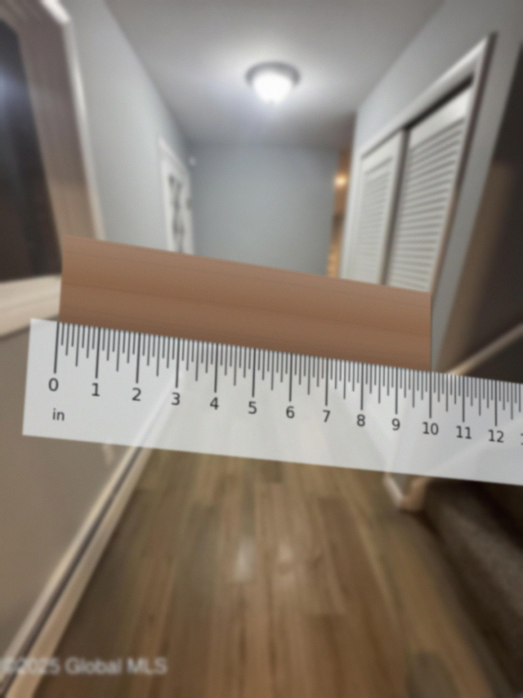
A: 10 in
